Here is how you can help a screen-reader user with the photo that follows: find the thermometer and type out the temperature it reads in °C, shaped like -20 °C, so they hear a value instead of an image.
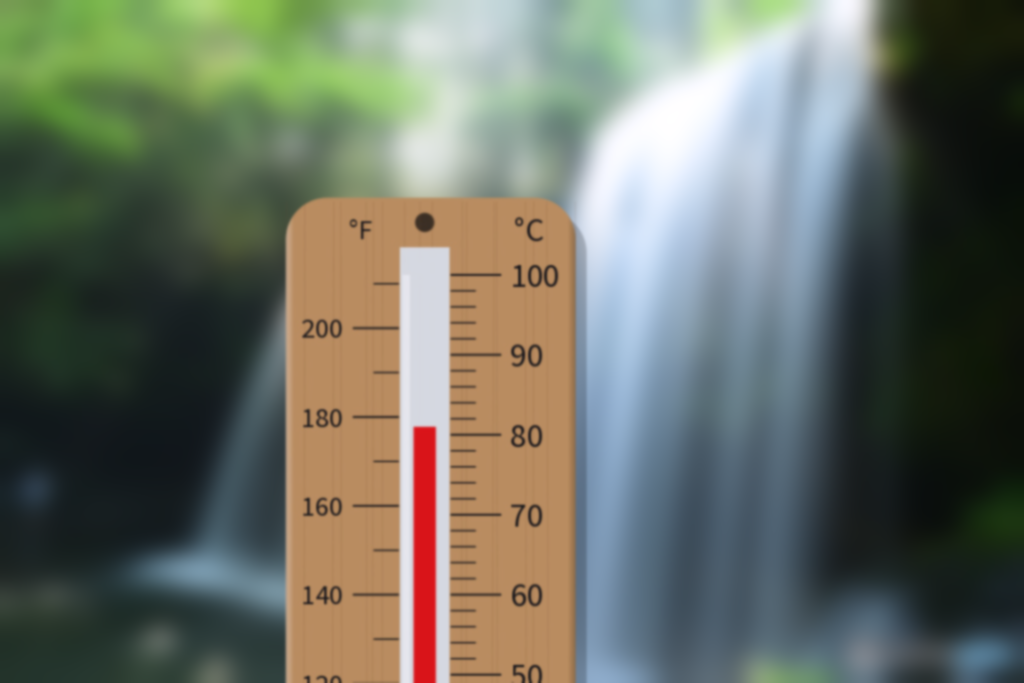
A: 81 °C
